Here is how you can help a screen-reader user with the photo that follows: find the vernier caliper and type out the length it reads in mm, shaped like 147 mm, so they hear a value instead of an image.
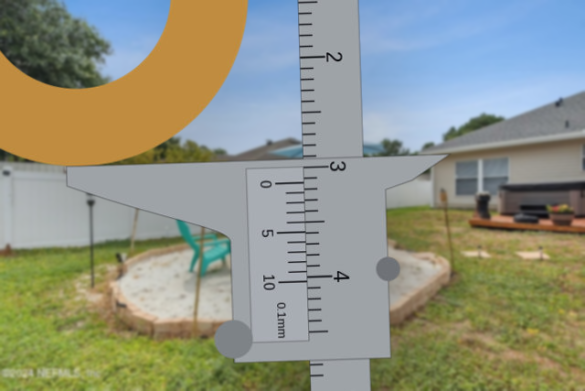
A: 31.4 mm
